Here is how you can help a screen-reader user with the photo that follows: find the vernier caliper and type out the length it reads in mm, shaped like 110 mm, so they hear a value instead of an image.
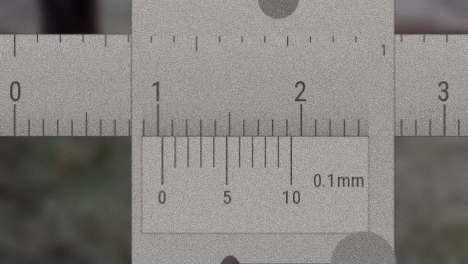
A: 10.3 mm
